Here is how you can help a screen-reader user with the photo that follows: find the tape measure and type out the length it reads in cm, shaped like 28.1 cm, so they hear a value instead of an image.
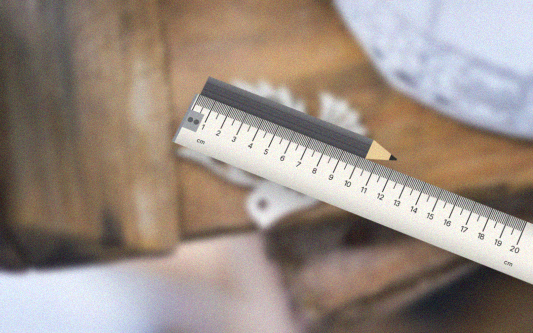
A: 12 cm
